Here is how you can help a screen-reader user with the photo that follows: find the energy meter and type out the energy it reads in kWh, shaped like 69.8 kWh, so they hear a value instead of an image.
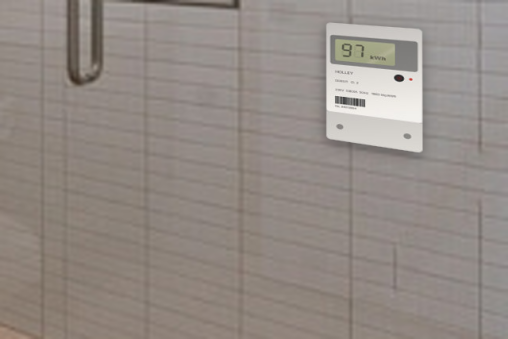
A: 97 kWh
